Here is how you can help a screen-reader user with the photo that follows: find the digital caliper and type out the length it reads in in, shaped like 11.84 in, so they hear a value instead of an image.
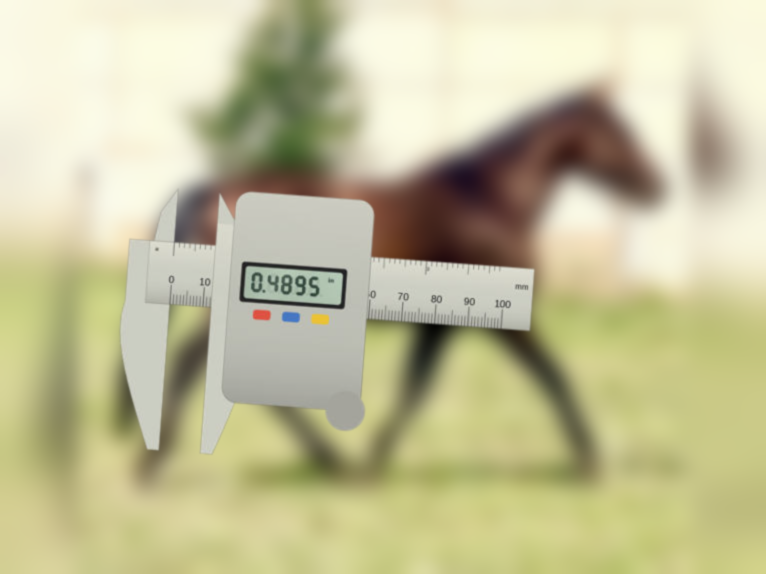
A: 0.4895 in
